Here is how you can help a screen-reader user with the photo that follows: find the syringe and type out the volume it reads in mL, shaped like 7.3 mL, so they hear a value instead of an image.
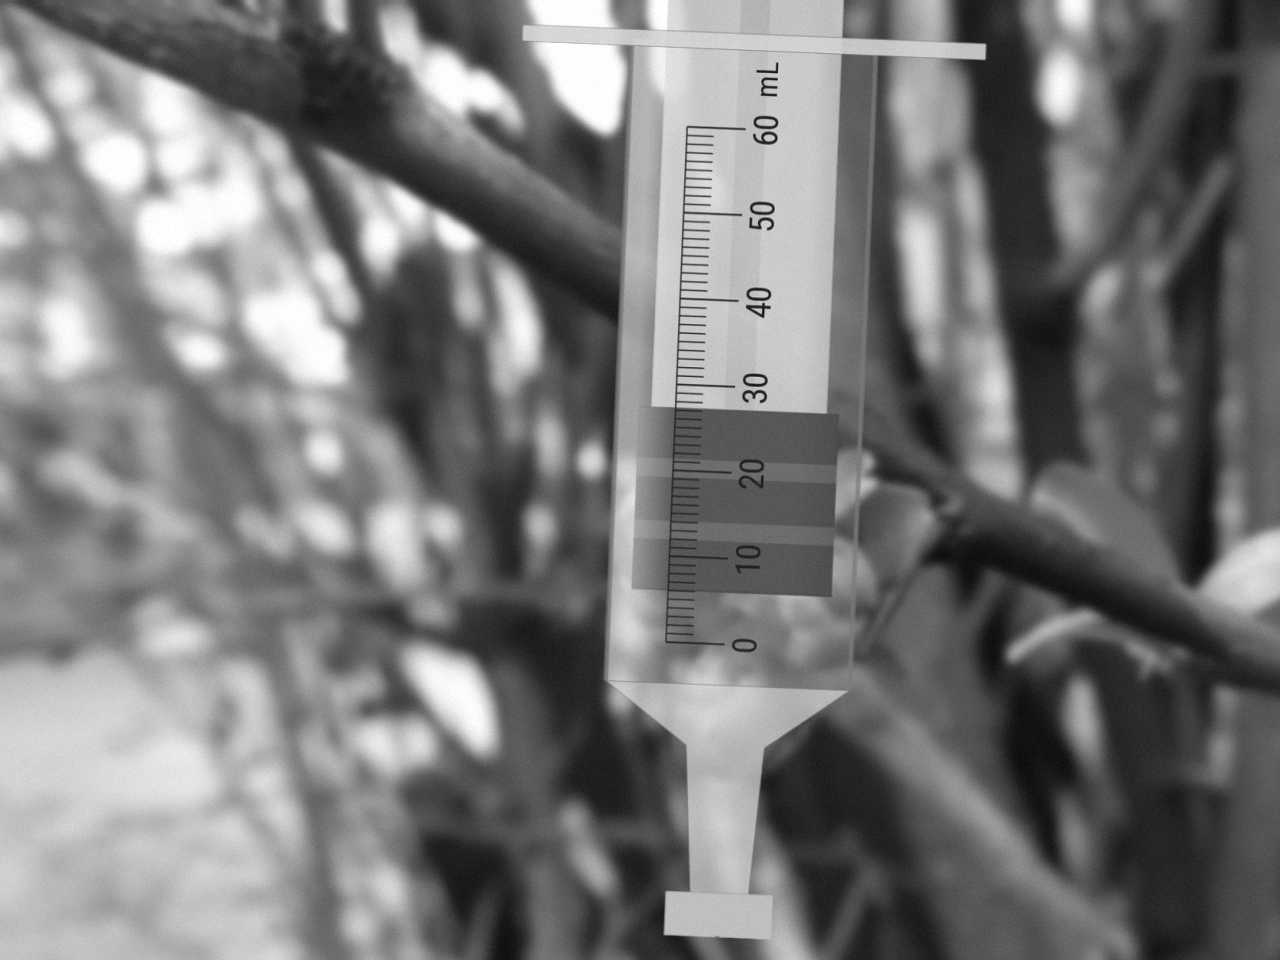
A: 6 mL
